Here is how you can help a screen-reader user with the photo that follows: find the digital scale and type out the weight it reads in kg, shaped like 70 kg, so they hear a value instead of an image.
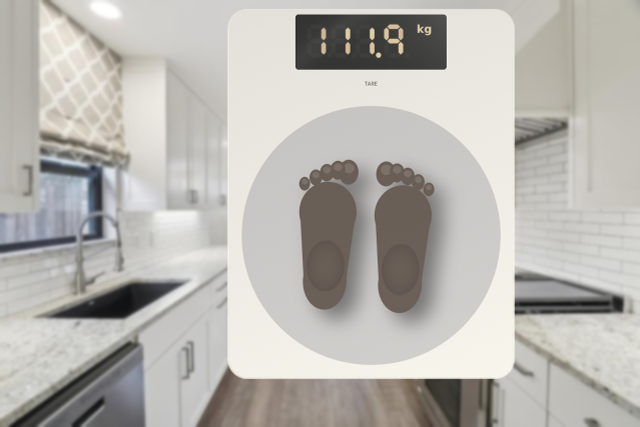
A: 111.9 kg
